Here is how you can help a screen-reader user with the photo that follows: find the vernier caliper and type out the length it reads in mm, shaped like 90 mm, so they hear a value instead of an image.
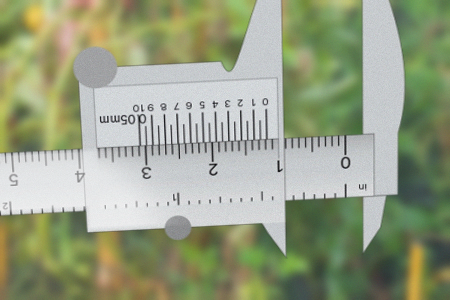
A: 11.8 mm
